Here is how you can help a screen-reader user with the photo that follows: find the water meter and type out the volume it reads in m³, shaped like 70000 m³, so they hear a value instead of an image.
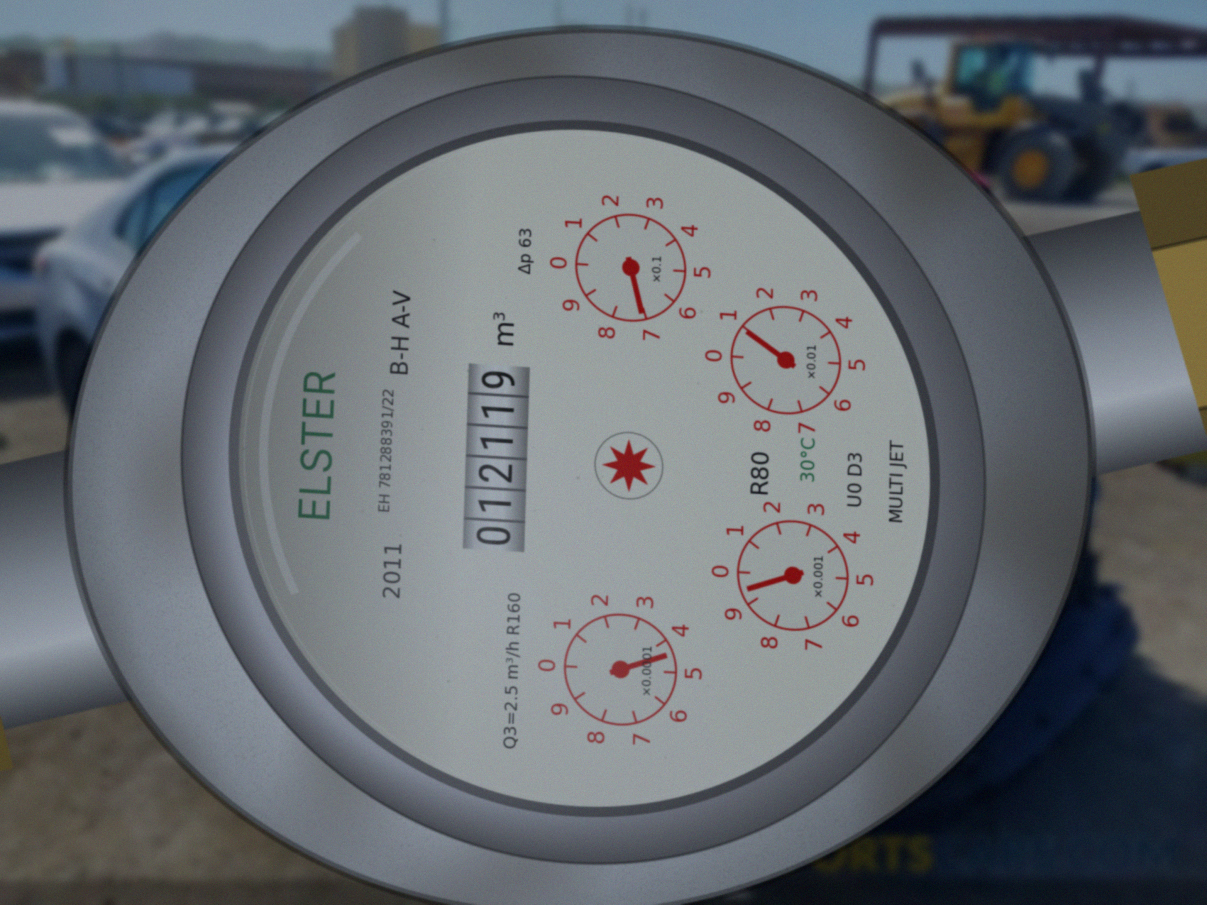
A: 12119.7094 m³
